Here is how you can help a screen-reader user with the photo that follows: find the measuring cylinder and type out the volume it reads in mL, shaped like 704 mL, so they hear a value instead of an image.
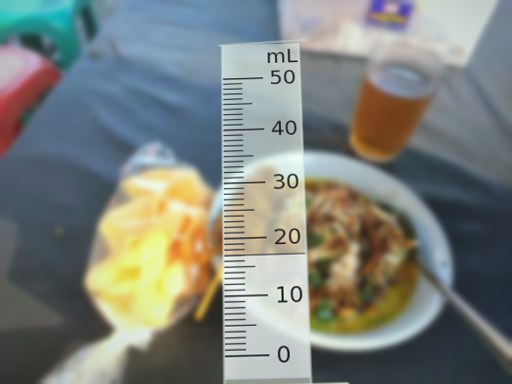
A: 17 mL
